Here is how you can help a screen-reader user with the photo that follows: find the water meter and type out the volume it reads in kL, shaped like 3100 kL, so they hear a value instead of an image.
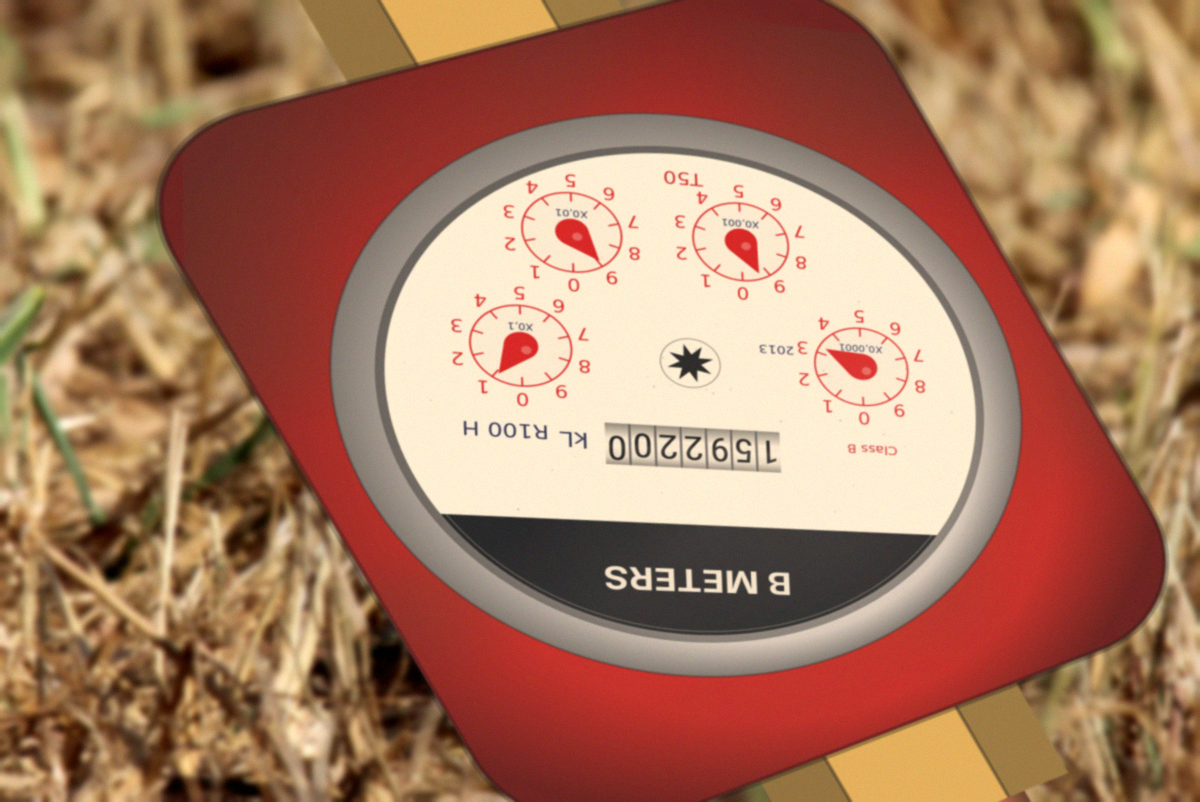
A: 1592200.0893 kL
